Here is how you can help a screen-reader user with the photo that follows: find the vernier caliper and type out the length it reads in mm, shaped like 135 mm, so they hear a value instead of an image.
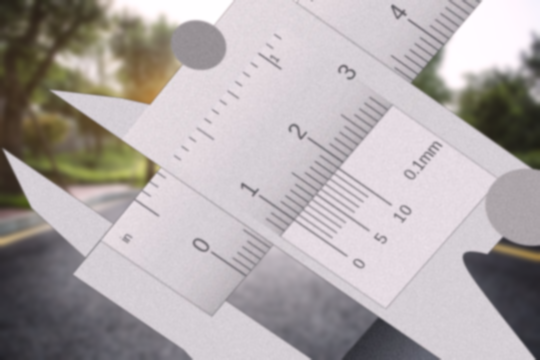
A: 10.0 mm
